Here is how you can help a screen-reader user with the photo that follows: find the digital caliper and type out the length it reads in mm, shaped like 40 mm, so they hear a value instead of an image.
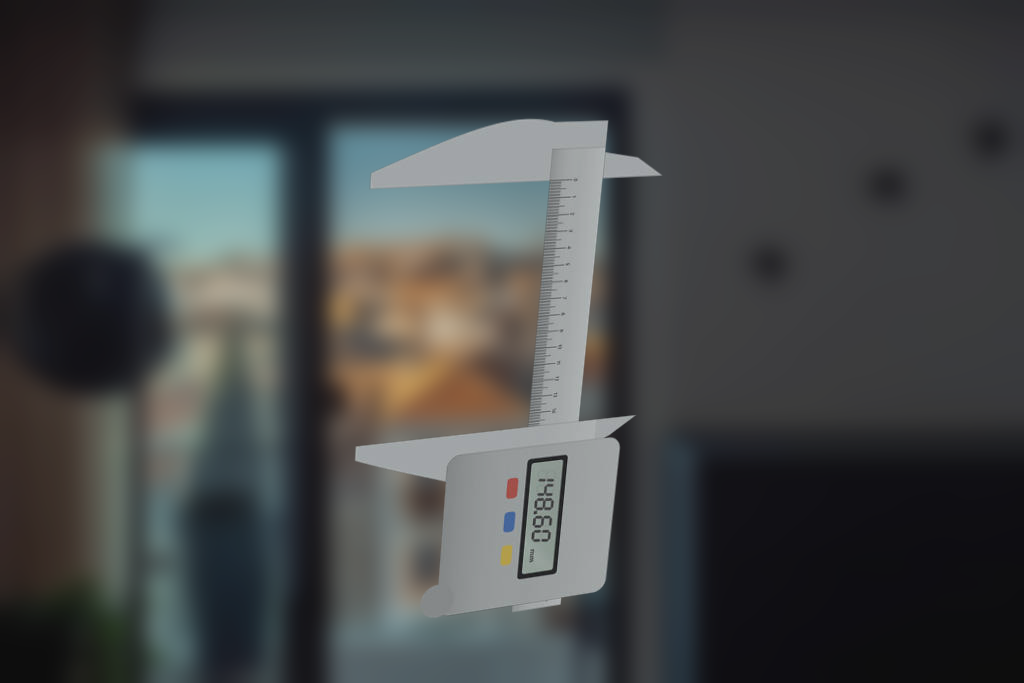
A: 148.60 mm
